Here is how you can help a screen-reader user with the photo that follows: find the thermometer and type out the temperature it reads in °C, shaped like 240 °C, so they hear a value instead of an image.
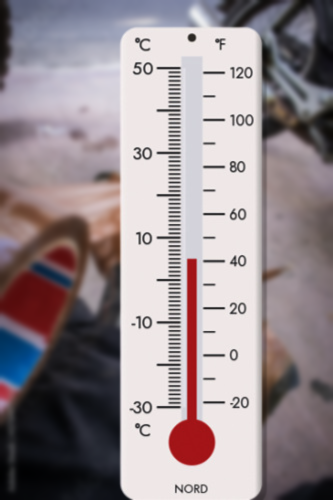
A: 5 °C
